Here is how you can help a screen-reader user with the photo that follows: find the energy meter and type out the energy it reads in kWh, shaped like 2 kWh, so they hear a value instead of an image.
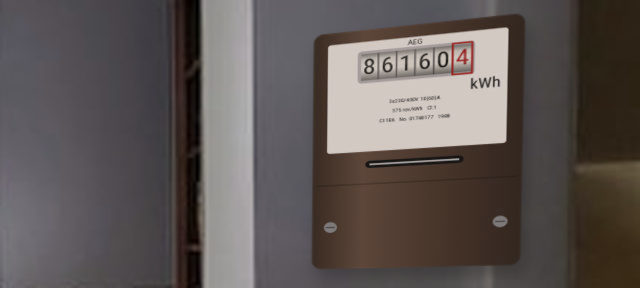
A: 86160.4 kWh
